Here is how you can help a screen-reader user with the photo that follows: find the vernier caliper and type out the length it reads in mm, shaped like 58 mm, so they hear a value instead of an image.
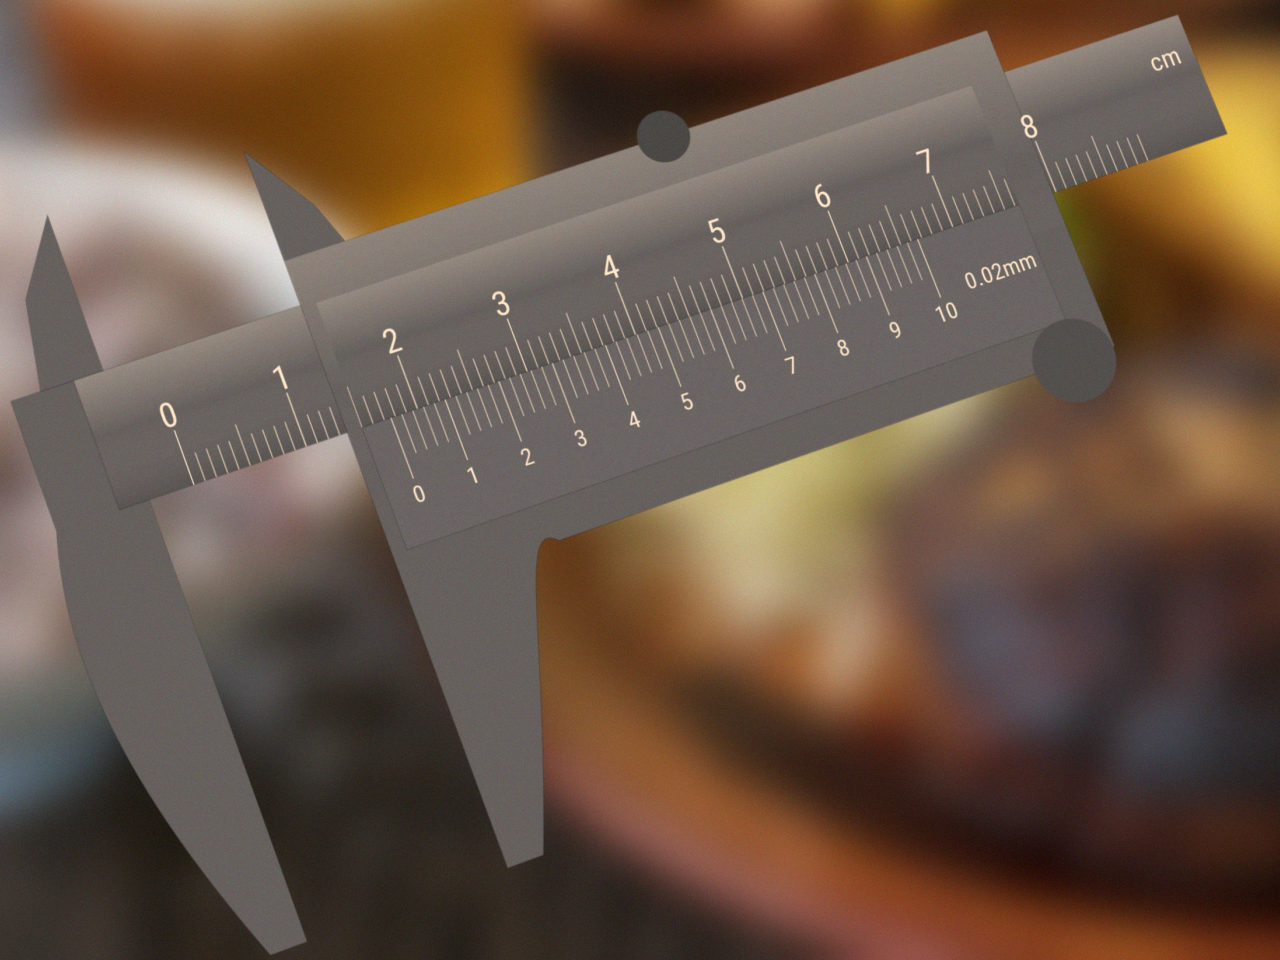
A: 17.6 mm
